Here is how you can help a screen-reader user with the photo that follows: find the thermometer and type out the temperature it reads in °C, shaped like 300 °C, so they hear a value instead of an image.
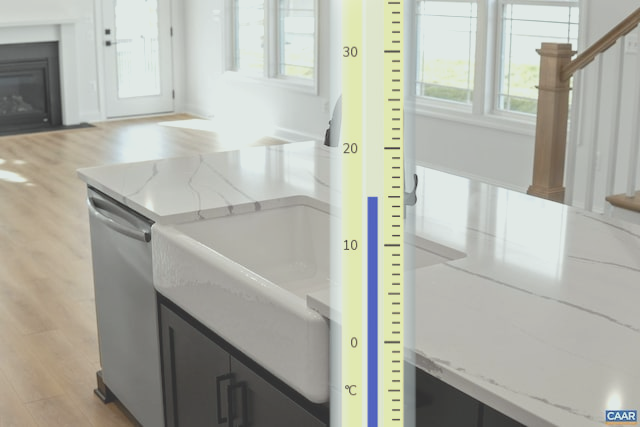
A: 15 °C
